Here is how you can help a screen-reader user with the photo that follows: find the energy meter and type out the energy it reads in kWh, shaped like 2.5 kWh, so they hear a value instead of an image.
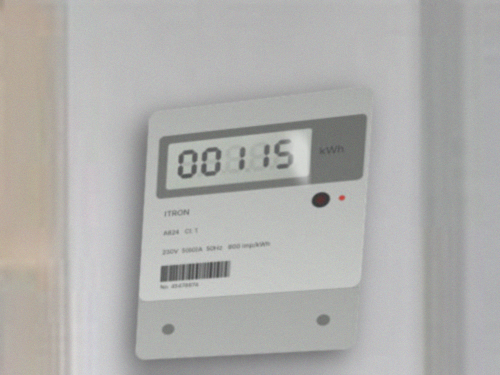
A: 115 kWh
